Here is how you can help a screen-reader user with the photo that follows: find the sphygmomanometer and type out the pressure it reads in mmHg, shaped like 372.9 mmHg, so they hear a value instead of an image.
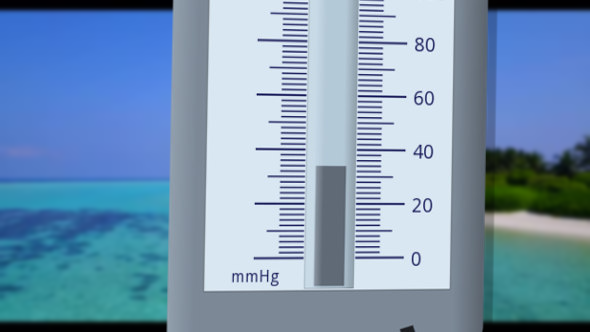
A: 34 mmHg
